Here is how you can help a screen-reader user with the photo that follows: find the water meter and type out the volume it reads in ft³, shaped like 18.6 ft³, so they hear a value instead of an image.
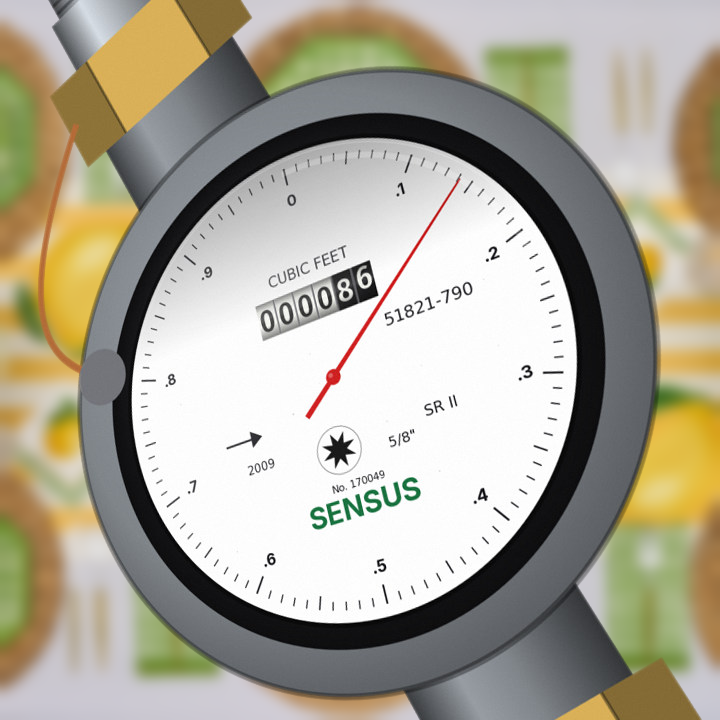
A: 86.14 ft³
